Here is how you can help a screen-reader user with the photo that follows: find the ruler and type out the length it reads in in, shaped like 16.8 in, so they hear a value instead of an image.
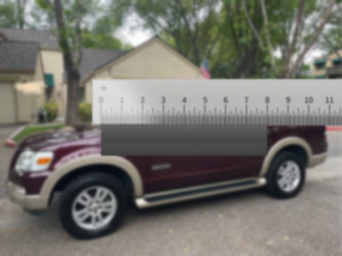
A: 8 in
